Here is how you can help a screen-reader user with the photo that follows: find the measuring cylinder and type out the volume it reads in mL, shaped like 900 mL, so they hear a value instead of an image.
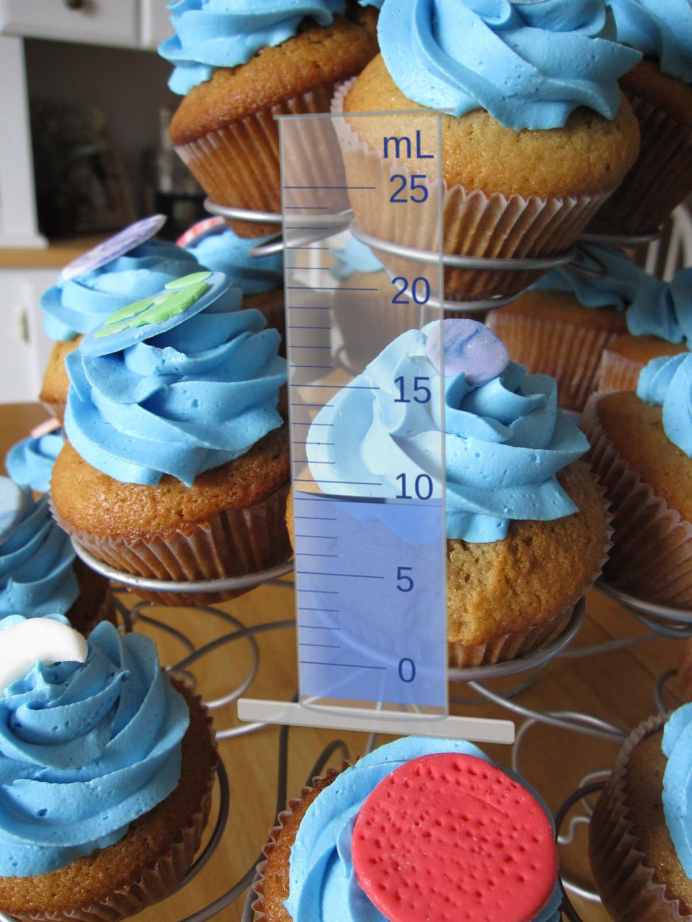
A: 9 mL
